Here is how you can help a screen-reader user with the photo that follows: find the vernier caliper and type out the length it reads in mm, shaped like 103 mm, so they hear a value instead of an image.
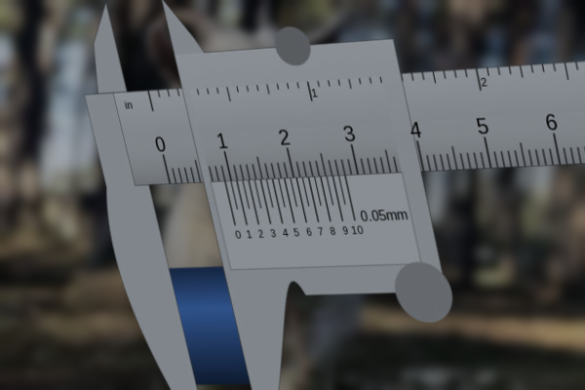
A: 9.0 mm
